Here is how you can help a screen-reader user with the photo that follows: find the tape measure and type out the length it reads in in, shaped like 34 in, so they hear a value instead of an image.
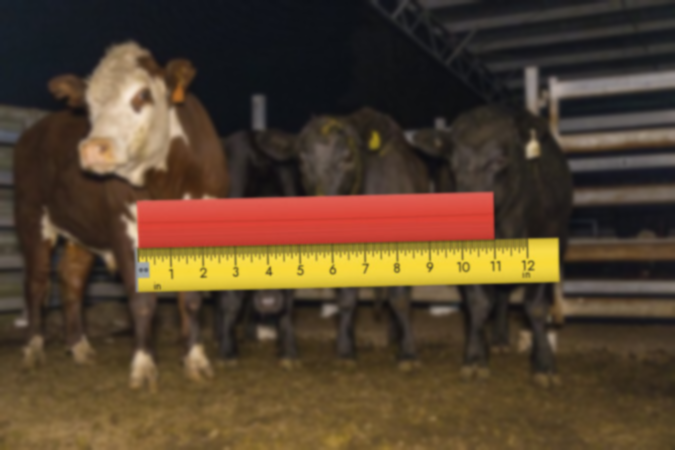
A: 11 in
